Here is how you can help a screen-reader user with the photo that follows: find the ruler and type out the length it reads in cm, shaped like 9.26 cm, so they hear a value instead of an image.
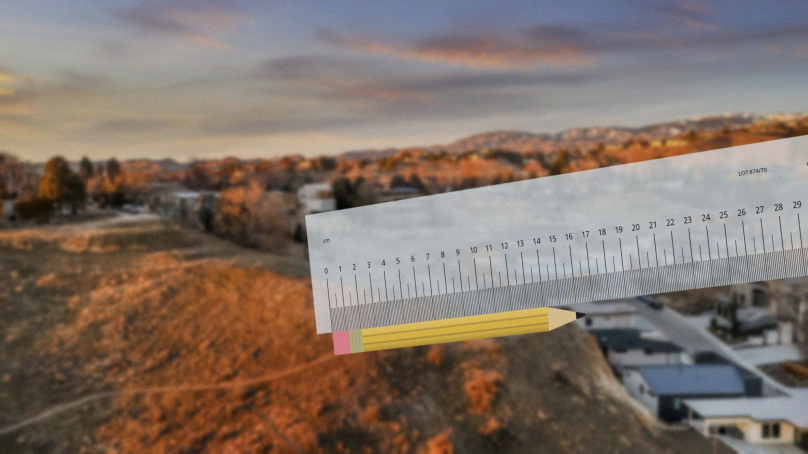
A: 16.5 cm
